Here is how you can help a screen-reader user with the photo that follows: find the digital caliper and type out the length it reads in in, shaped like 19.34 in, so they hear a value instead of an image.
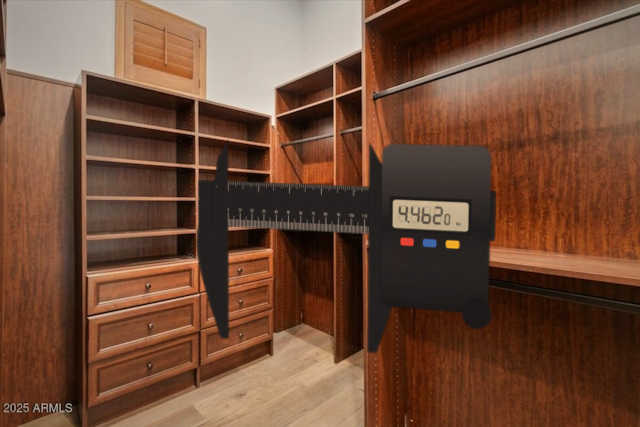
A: 4.4620 in
